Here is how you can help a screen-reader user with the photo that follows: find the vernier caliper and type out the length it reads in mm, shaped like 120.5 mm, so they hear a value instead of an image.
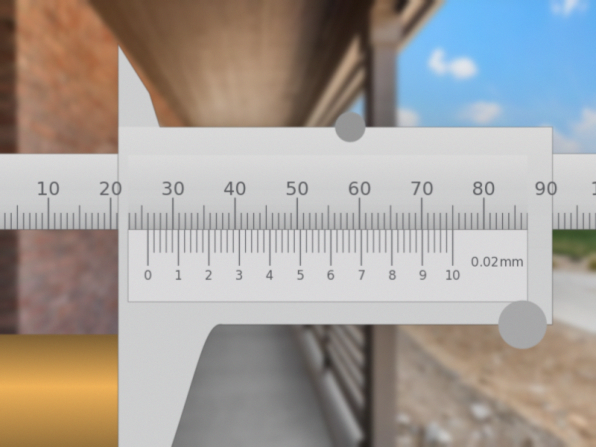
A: 26.0 mm
